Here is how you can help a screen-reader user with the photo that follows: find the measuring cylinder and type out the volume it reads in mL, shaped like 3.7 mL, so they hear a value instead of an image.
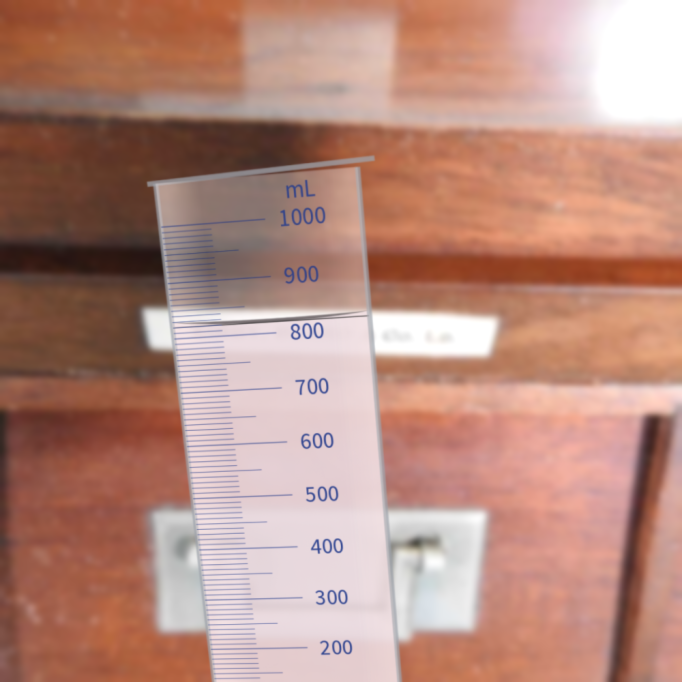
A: 820 mL
